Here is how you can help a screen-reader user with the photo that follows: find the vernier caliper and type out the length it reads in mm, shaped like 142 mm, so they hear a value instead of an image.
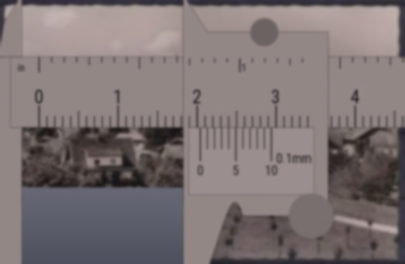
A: 20.4 mm
